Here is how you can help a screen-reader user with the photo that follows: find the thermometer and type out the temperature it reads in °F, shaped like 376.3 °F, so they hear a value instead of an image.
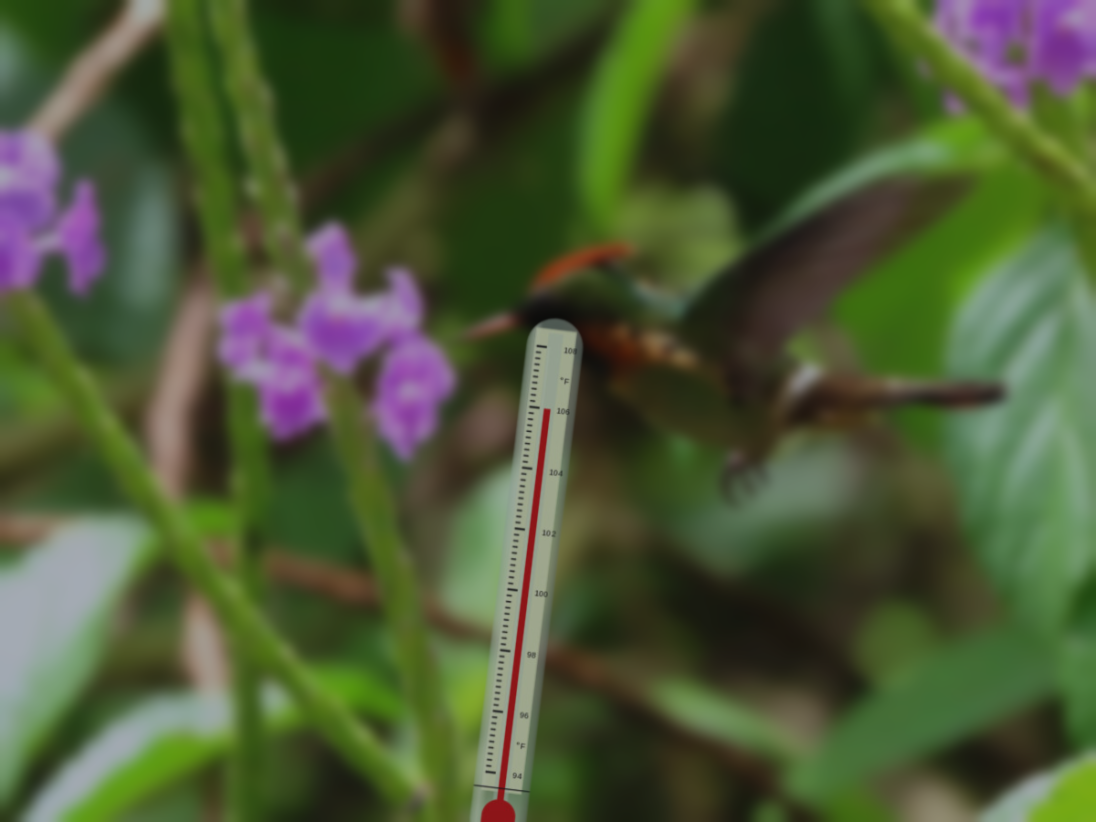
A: 106 °F
